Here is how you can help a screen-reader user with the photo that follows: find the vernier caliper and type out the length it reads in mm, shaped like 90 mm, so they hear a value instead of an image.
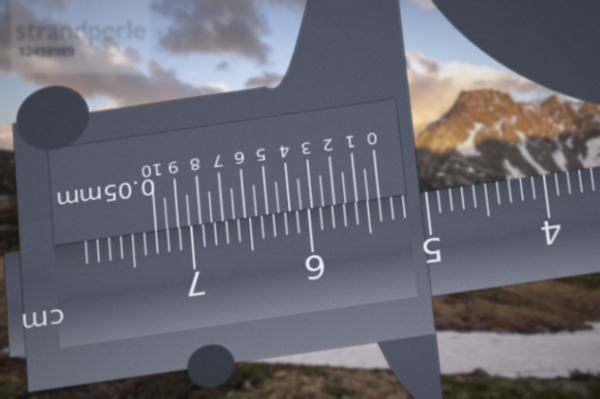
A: 54.0 mm
